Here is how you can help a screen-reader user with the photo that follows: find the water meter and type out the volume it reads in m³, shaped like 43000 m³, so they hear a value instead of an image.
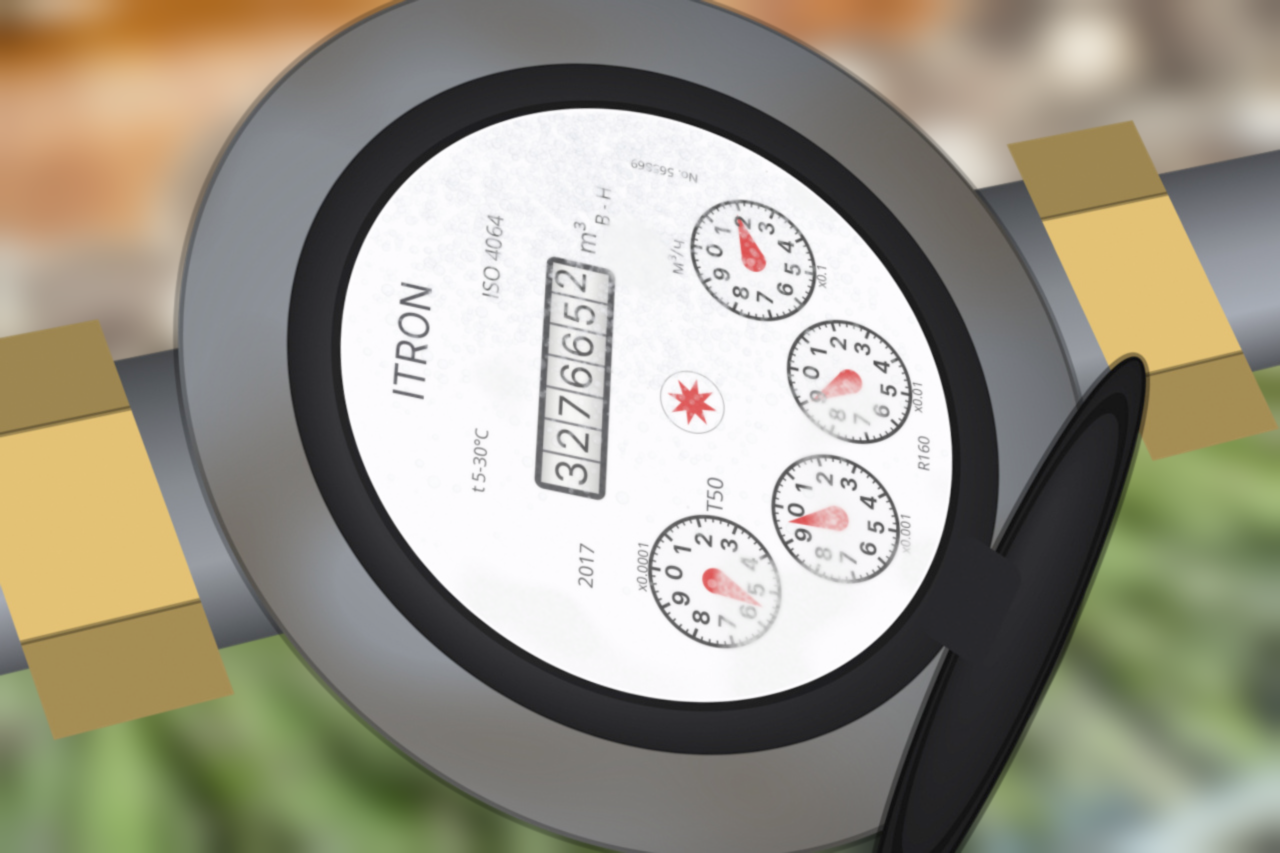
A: 3276652.1895 m³
